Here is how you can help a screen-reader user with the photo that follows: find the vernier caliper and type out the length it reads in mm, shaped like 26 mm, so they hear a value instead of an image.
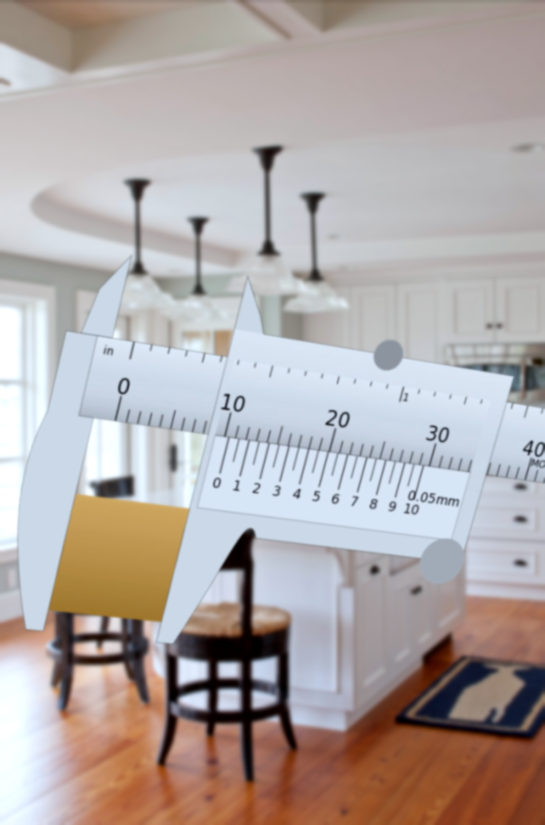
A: 10.4 mm
